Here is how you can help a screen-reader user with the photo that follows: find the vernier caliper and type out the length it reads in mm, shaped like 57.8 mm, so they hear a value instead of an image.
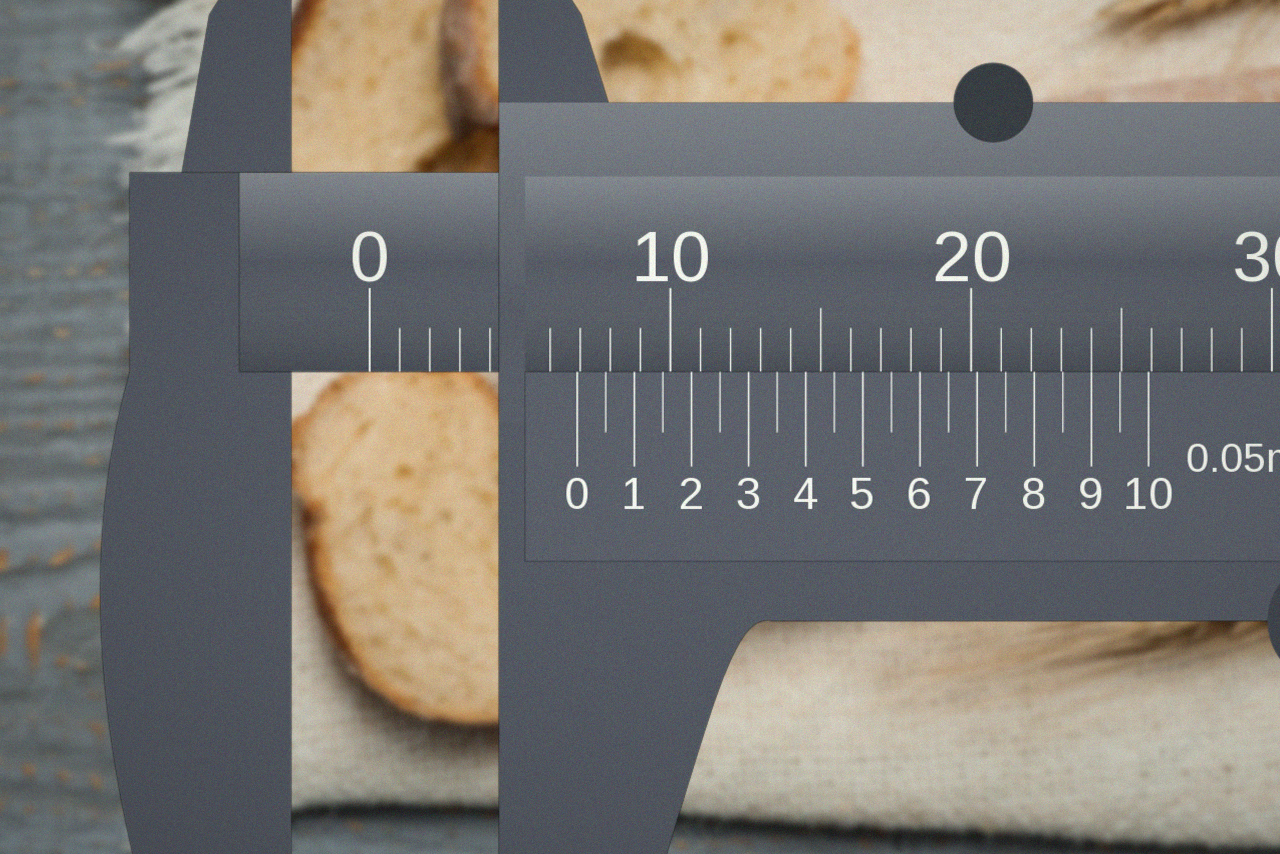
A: 6.90 mm
